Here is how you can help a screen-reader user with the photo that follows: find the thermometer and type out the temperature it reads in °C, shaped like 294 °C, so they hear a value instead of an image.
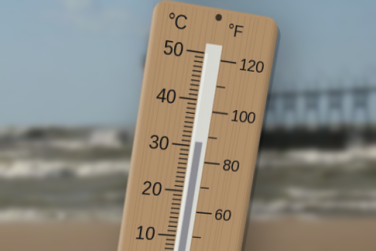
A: 31 °C
